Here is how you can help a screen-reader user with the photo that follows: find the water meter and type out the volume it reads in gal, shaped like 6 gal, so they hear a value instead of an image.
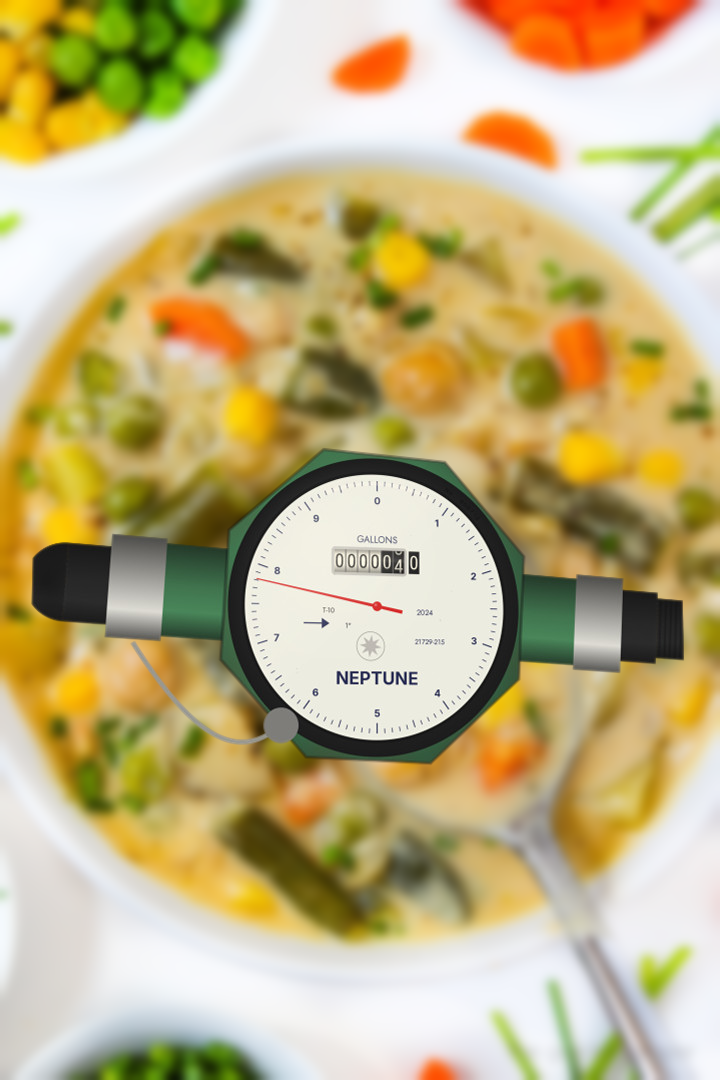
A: 37.8 gal
